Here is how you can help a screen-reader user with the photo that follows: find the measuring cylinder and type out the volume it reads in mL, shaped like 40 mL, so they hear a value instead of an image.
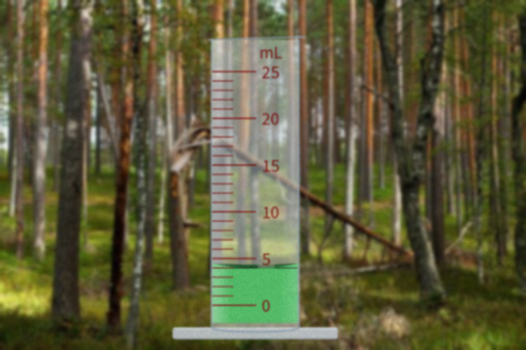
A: 4 mL
